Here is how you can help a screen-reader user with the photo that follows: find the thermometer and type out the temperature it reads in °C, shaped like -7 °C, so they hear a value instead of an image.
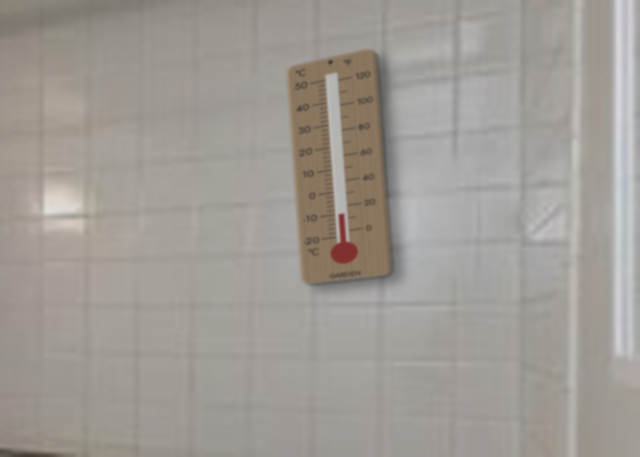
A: -10 °C
